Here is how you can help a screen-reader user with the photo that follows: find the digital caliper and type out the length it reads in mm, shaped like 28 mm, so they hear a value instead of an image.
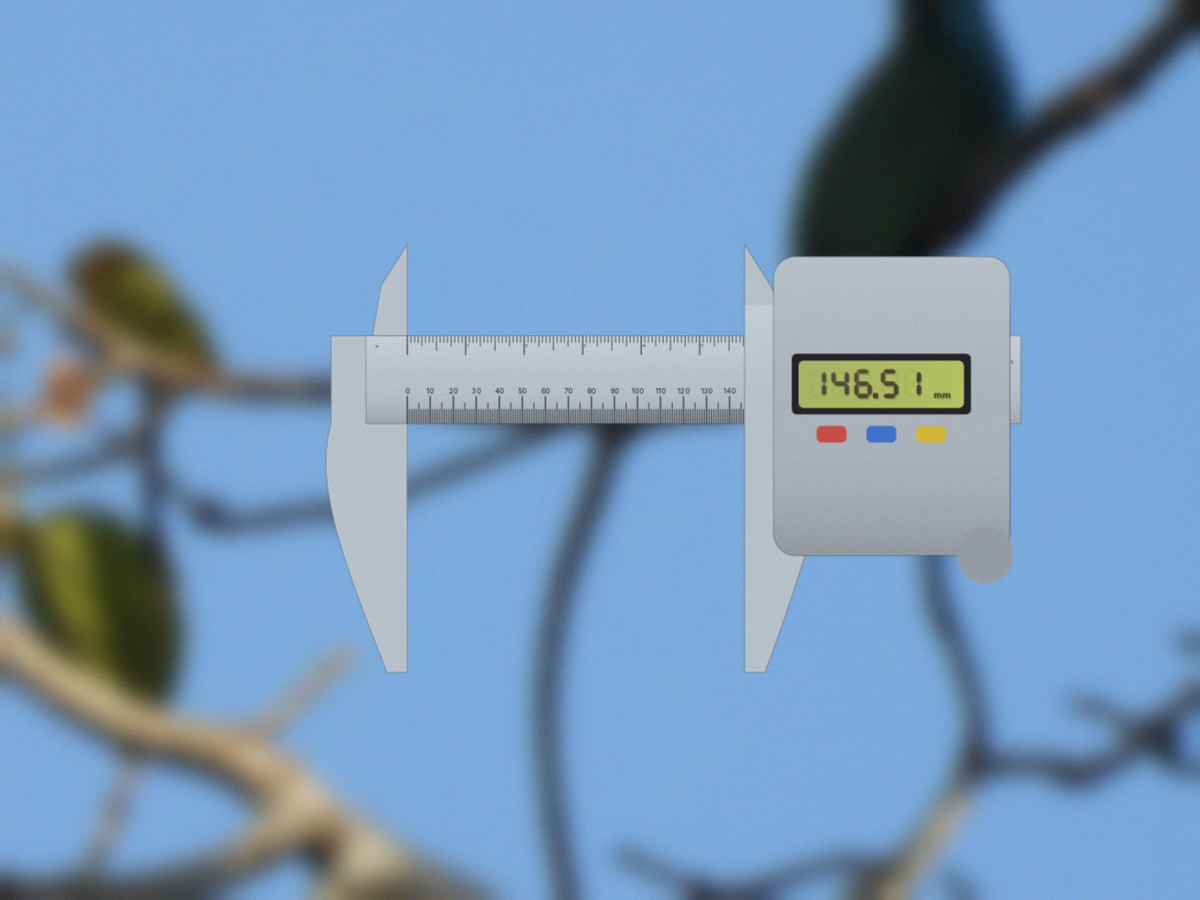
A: 146.51 mm
